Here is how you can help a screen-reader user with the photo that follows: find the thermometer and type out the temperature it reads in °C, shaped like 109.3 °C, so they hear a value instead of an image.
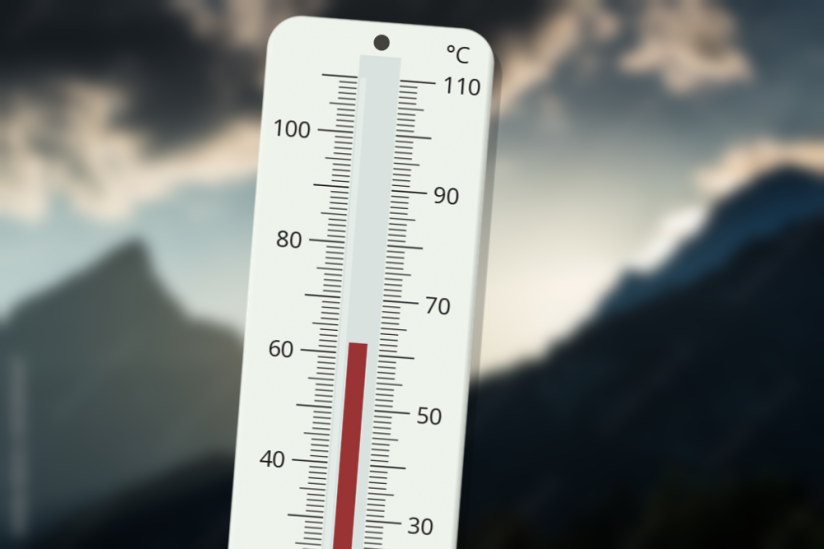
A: 62 °C
